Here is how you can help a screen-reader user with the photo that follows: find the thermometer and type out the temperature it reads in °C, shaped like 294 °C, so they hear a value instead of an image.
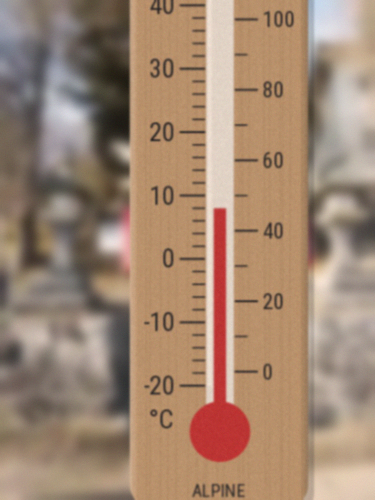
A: 8 °C
